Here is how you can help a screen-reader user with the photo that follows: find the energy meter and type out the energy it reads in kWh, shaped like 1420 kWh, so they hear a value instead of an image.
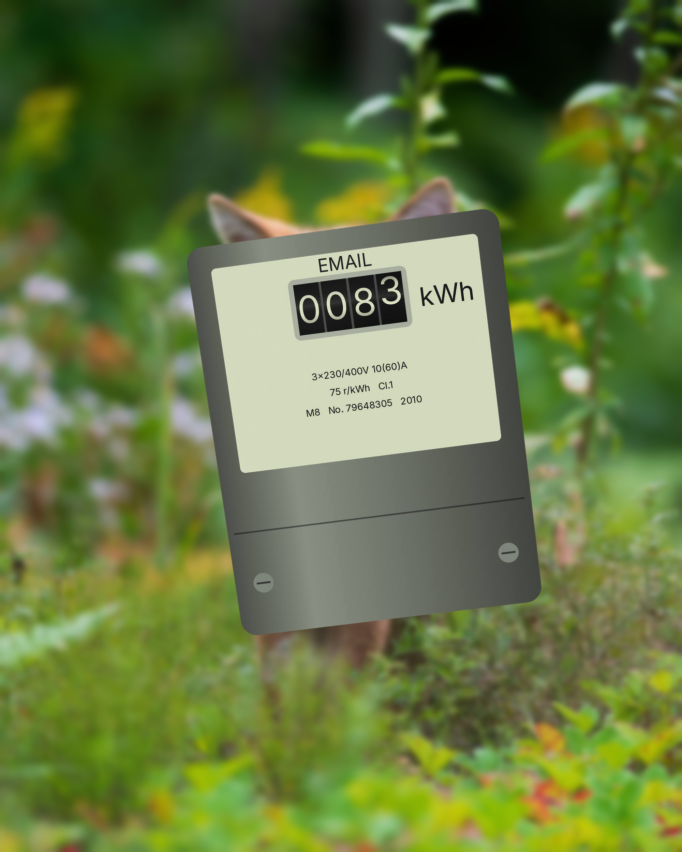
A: 83 kWh
